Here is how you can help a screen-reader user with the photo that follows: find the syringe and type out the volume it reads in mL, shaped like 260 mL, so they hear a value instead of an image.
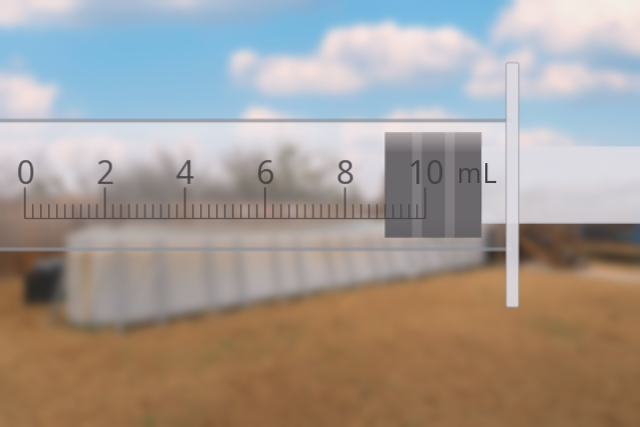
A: 9 mL
